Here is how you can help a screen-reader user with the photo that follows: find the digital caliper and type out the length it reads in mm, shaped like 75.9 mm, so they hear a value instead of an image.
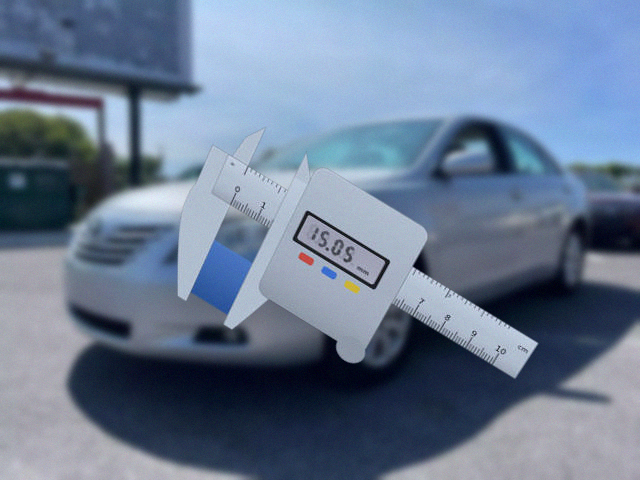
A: 15.05 mm
